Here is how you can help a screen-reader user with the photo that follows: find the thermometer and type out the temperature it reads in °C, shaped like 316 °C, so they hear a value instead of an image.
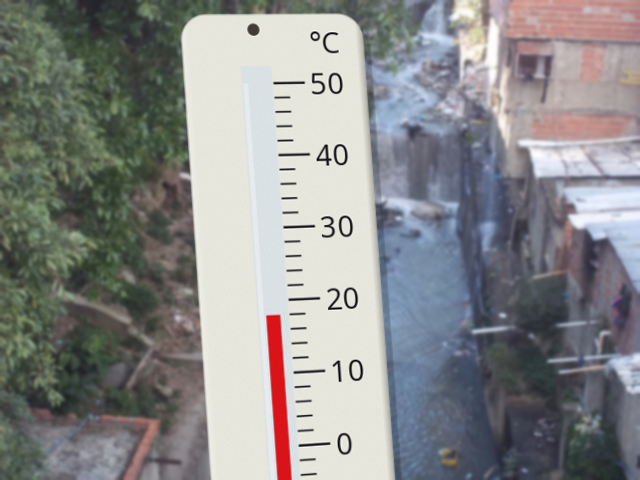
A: 18 °C
